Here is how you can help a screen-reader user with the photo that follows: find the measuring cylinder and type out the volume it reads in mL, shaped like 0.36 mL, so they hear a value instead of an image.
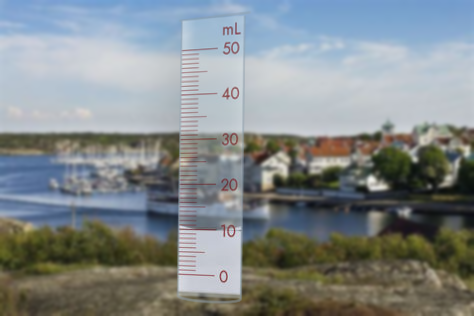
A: 10 mL
